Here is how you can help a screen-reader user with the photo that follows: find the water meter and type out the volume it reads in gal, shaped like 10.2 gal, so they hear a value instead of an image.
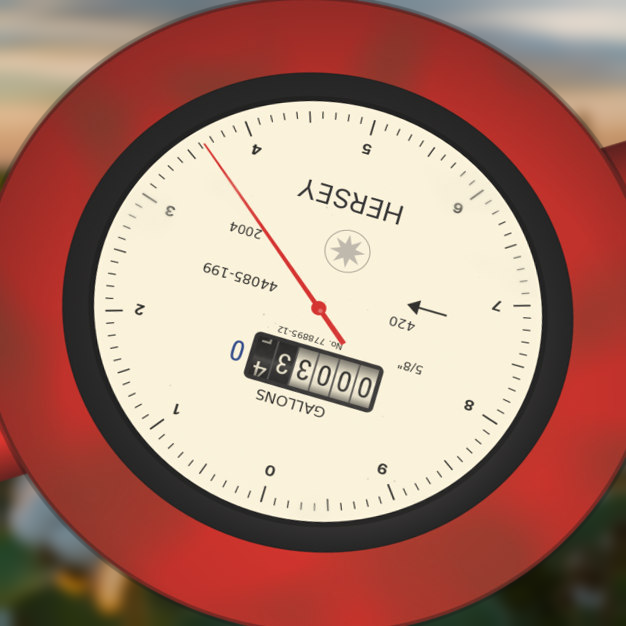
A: 3343.6 gal
